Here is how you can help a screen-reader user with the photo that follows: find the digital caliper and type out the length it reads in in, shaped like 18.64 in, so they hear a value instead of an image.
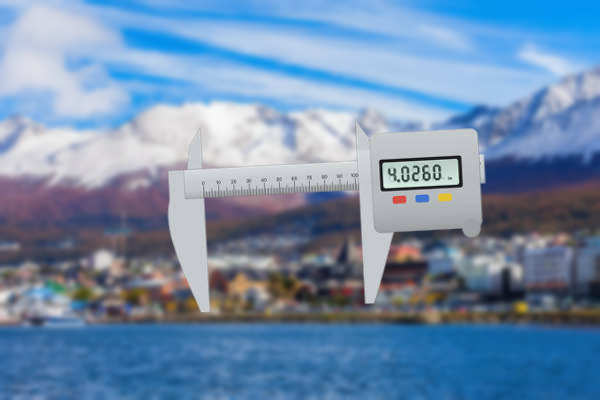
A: 4.0260 in
